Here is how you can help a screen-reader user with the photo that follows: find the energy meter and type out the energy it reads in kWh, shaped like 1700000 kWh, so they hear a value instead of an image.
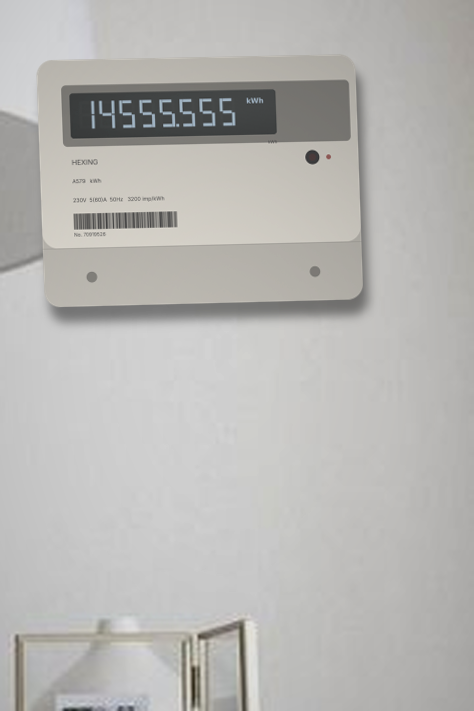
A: 14555.555 kWh
